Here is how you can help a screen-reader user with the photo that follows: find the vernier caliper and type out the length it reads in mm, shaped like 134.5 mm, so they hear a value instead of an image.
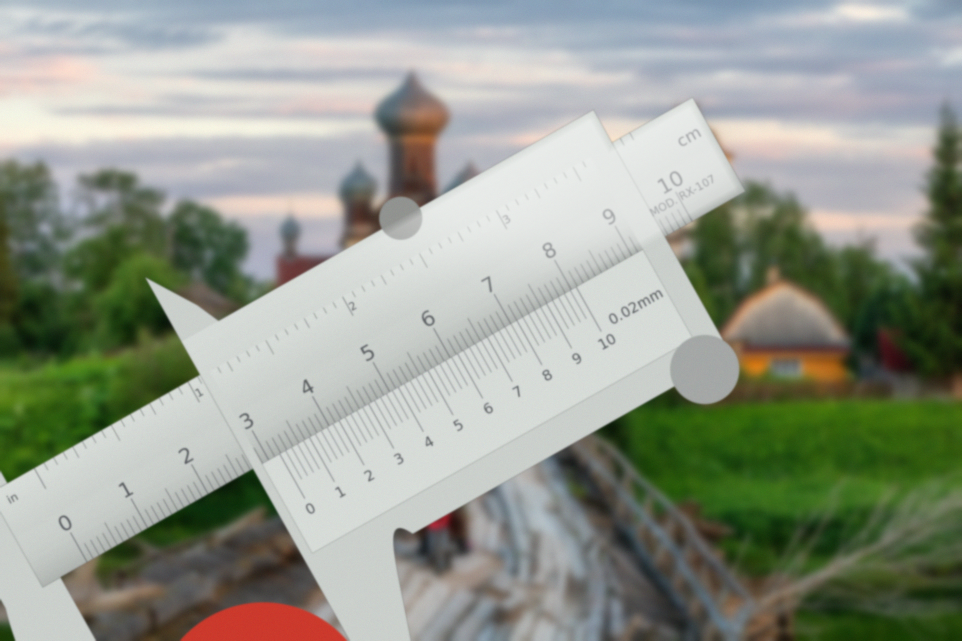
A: 31.8 mm
